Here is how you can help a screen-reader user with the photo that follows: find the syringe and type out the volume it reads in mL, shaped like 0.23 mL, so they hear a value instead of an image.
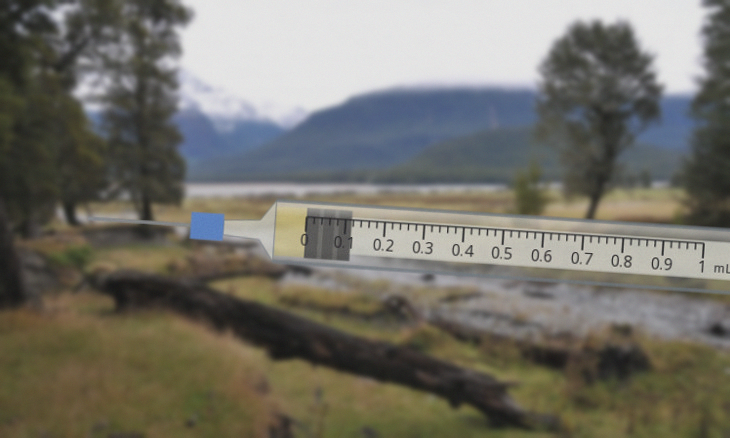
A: 0 mL
